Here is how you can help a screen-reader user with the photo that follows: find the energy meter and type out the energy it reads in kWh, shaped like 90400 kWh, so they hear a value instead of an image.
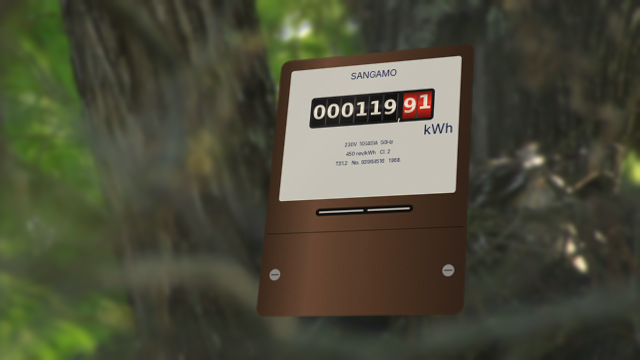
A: 119.91 kWh
